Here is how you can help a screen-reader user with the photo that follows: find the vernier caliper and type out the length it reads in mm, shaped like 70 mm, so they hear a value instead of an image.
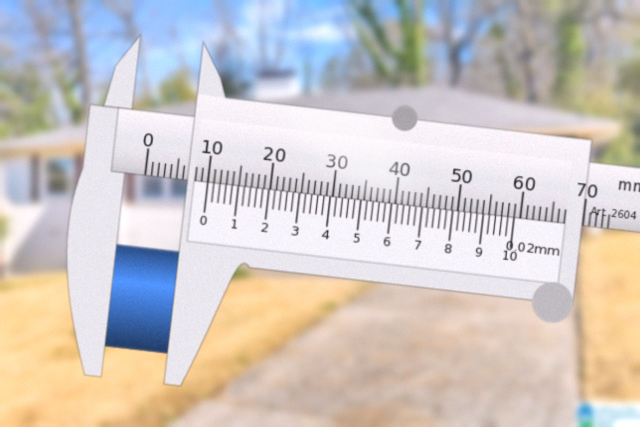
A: 10.0 mm
